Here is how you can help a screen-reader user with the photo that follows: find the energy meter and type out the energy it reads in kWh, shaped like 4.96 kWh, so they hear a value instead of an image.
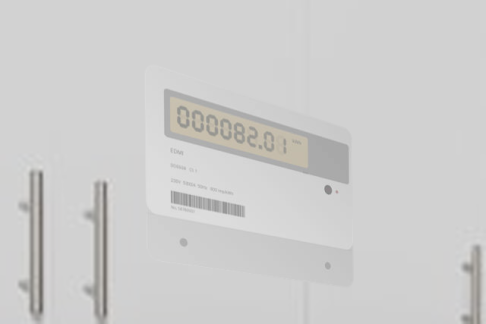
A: 82.01 kWh
